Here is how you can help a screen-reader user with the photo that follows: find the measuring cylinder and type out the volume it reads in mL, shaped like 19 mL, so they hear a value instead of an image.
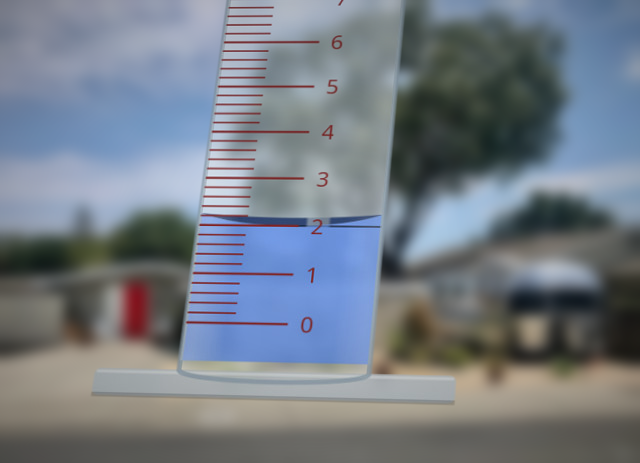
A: 2 mL
